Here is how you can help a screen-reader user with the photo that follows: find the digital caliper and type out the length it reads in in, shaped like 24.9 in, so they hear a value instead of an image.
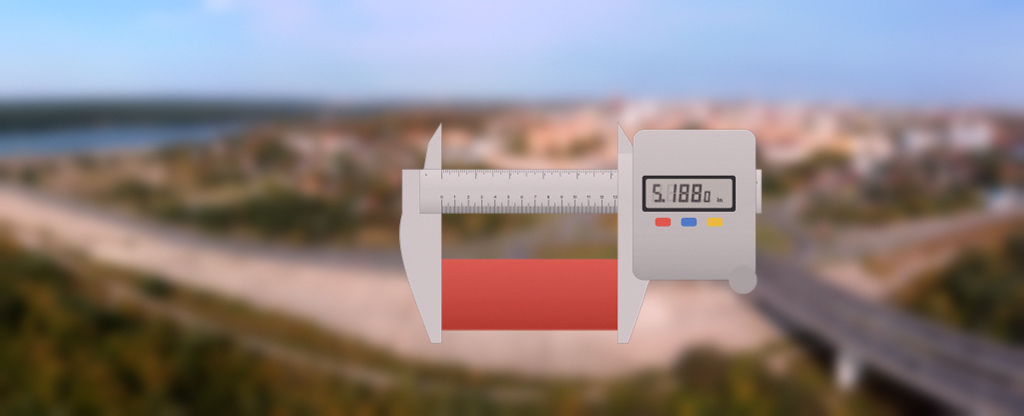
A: 5.1880 in
